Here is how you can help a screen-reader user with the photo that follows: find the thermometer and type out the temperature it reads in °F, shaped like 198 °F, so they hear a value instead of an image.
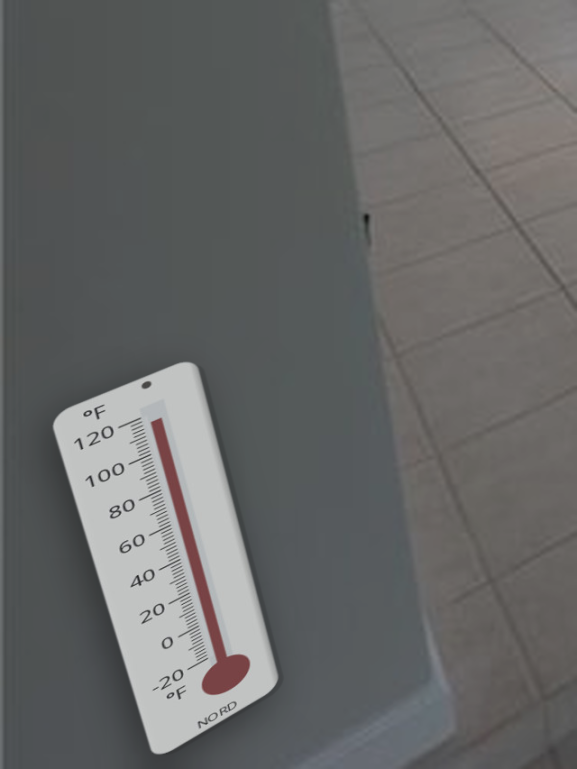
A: 116 °F
